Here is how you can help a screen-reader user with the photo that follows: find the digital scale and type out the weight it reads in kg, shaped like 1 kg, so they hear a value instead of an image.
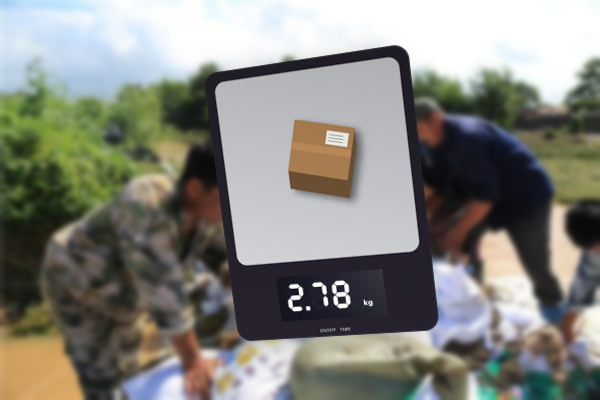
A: 2.78 kg
